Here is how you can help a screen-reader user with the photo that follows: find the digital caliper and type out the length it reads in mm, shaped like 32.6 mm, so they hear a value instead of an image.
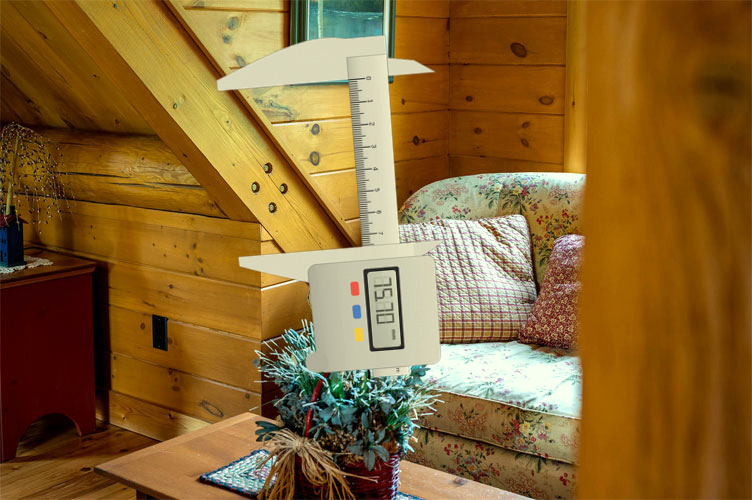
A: 75.70 mm
